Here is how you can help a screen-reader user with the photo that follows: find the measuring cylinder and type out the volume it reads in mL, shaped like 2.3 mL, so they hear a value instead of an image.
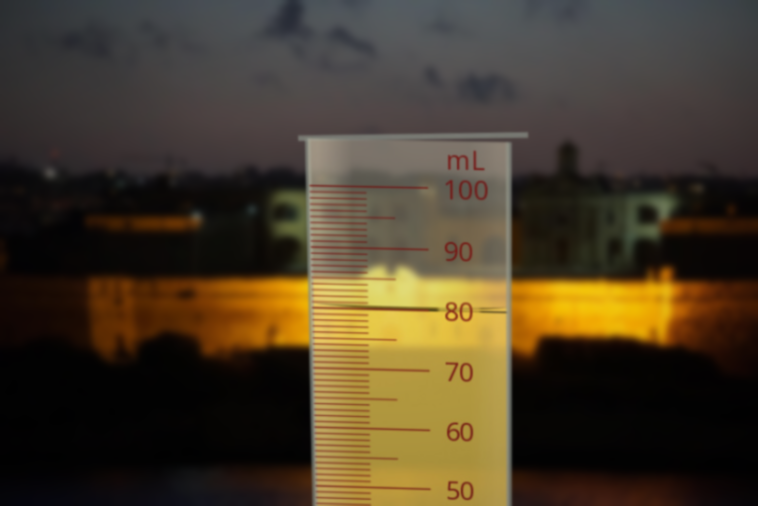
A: 80 mL
